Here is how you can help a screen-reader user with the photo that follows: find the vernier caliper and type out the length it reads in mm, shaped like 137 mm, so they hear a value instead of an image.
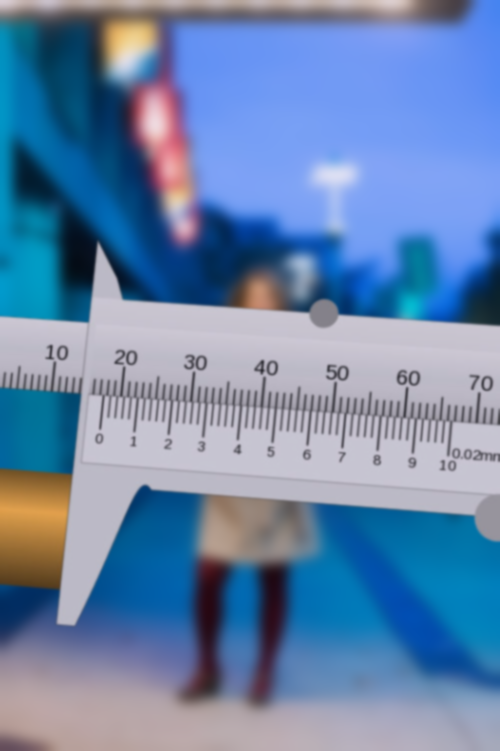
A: 17.5 mm
